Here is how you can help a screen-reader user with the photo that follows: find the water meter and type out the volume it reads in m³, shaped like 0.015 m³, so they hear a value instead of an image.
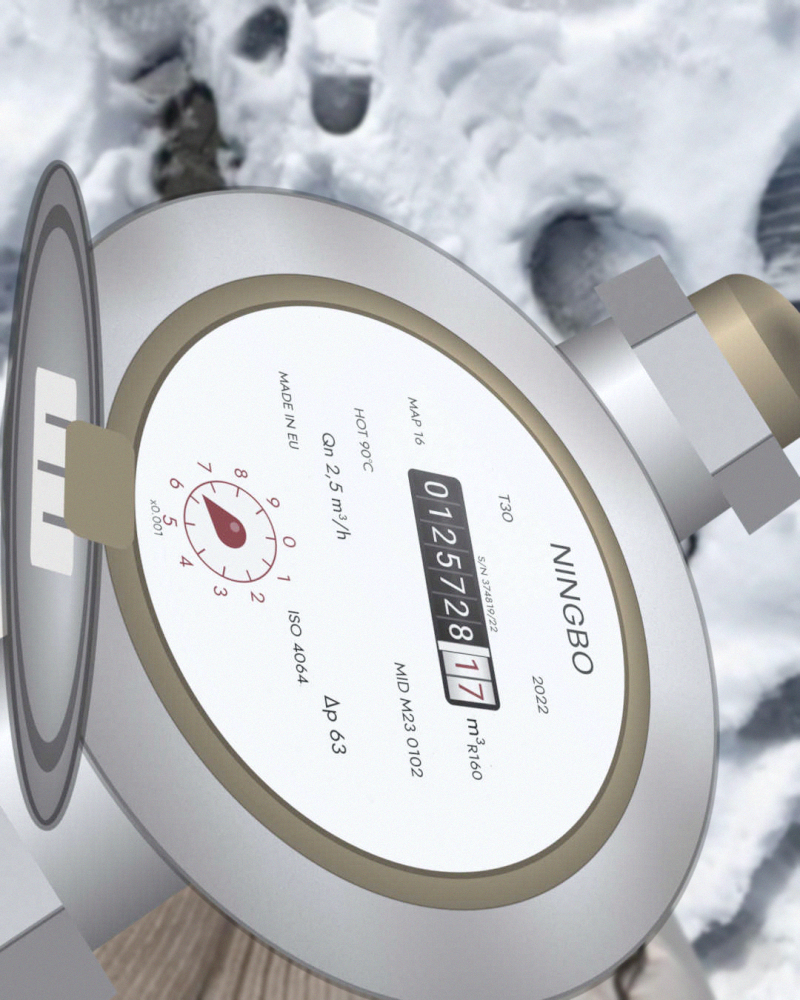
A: 125728.176 m³
